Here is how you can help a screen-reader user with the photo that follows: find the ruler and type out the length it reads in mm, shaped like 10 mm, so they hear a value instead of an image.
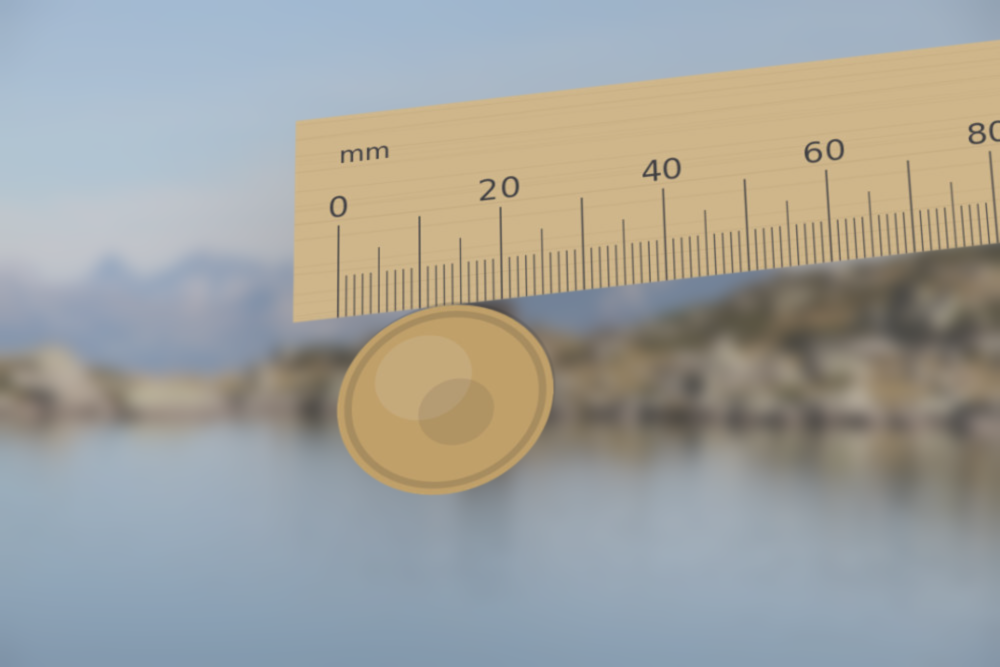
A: 26 mm
